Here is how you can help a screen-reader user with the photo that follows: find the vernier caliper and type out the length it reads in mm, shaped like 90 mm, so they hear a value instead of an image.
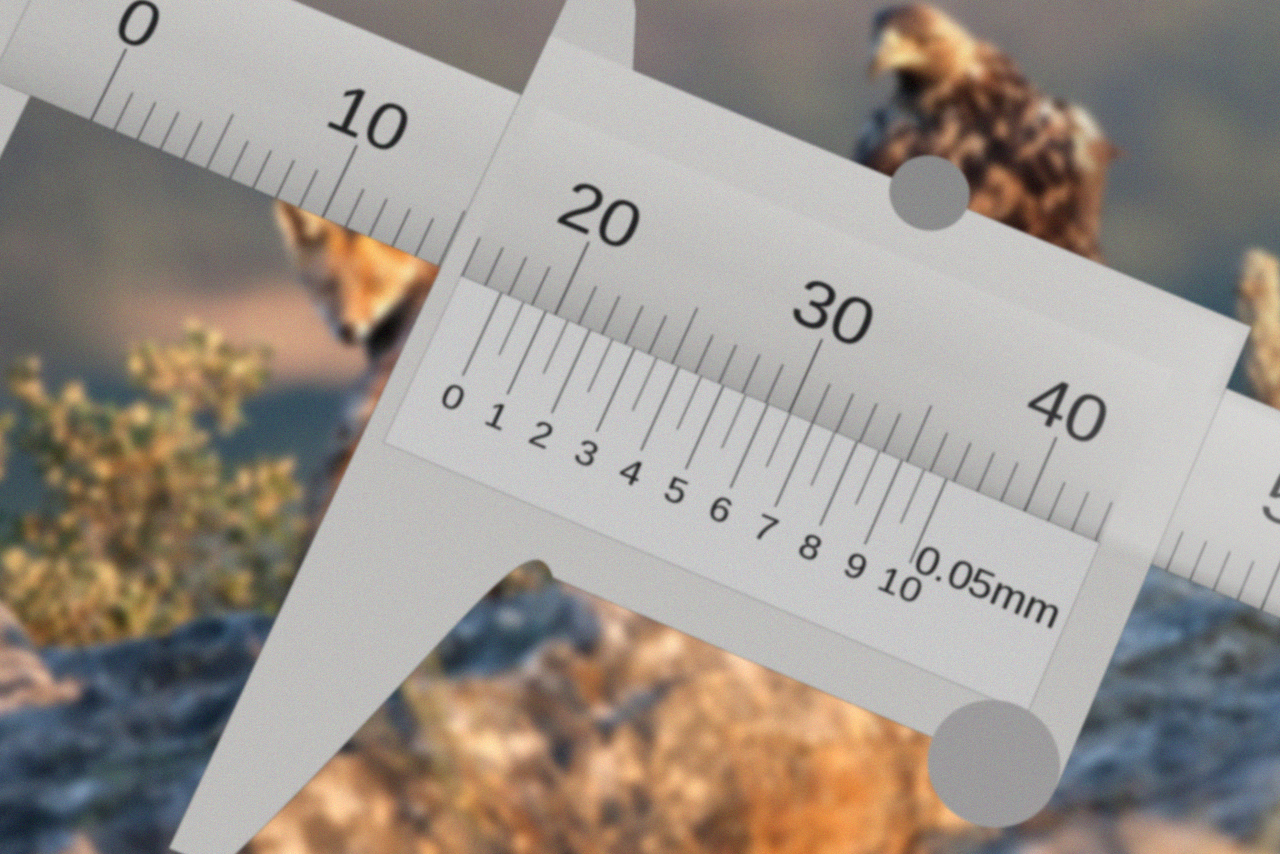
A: 17.7 mm
